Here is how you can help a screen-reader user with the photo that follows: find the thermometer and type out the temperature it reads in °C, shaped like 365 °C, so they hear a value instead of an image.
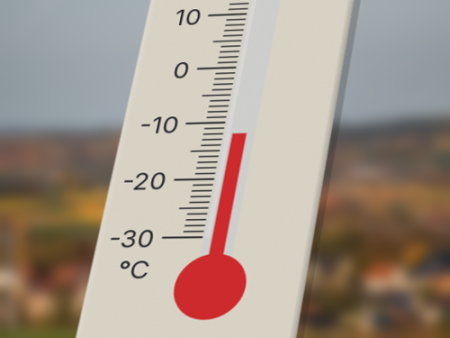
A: -12 °C
